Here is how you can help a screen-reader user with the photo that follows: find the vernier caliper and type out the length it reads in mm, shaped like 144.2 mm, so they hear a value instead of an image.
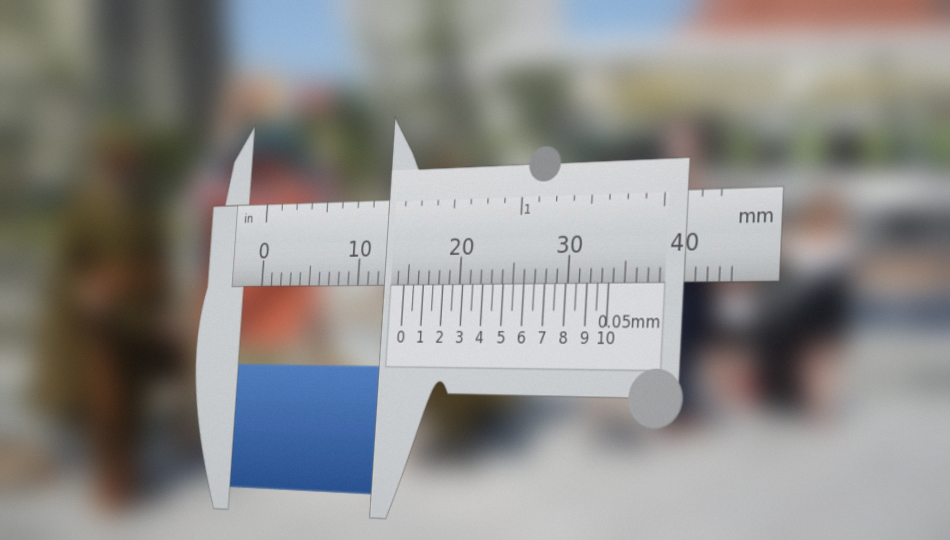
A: 14.6 mm
